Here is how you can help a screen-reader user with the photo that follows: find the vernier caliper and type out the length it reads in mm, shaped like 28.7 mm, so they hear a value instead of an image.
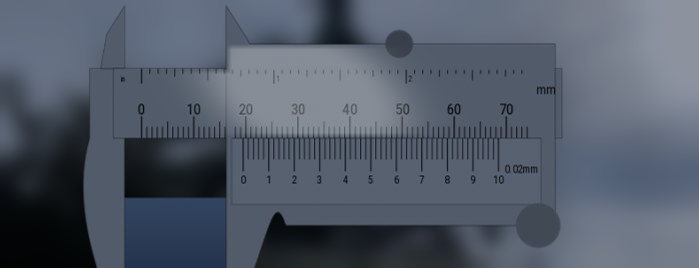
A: 19.5 mm
